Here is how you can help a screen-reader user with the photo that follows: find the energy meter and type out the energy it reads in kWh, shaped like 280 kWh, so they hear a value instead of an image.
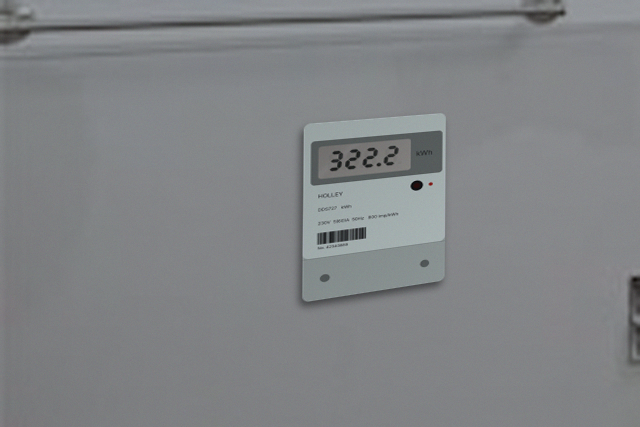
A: 322.2 kWh
